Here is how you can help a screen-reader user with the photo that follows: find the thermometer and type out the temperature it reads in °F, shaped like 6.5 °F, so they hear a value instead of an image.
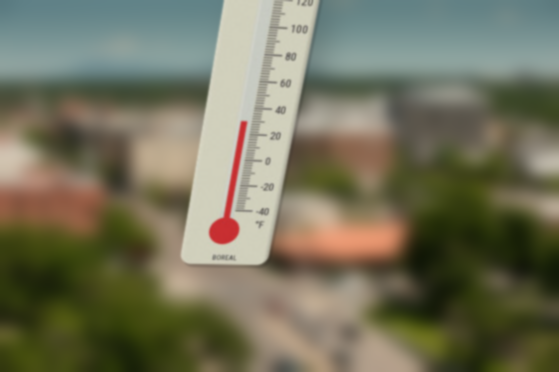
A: 30 °F
